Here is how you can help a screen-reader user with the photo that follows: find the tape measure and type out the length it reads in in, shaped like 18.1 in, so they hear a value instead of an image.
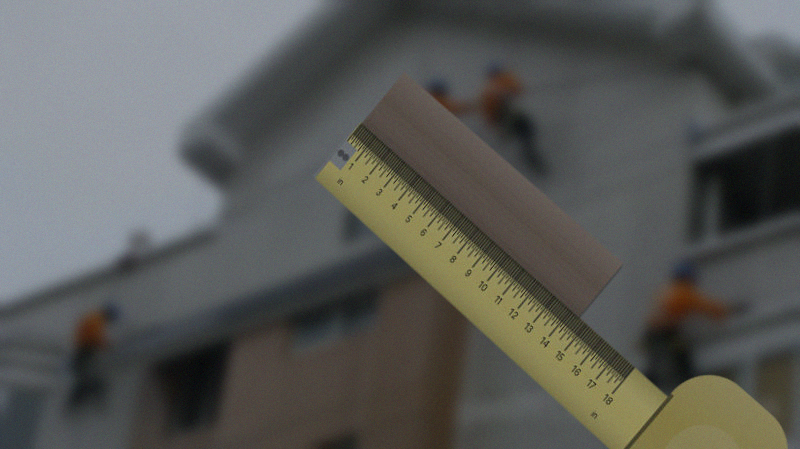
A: 14.5 in
